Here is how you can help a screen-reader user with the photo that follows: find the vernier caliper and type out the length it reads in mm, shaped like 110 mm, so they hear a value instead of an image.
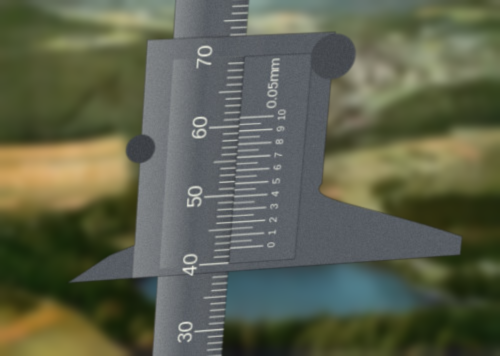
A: 42.2 mm
